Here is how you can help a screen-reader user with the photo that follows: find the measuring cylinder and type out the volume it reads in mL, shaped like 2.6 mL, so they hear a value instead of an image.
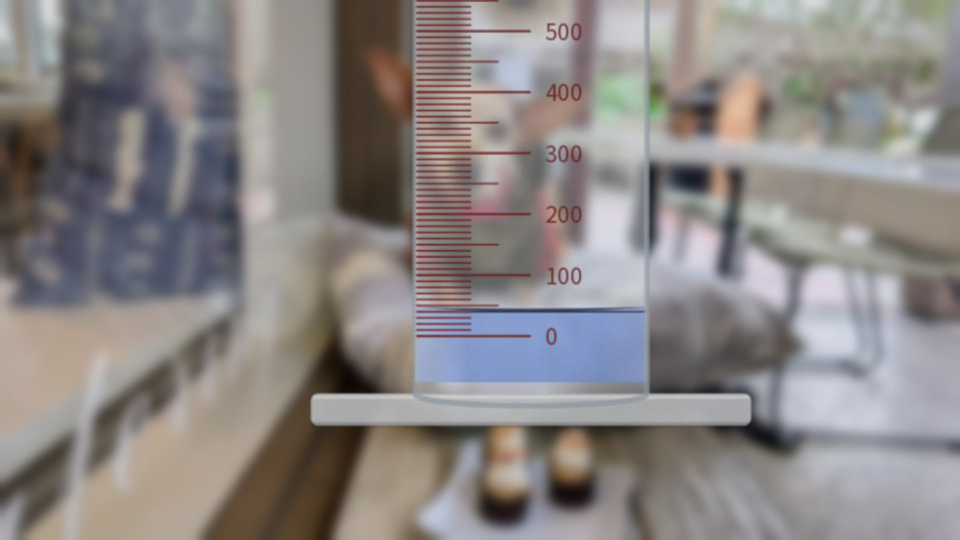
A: 40 mL
